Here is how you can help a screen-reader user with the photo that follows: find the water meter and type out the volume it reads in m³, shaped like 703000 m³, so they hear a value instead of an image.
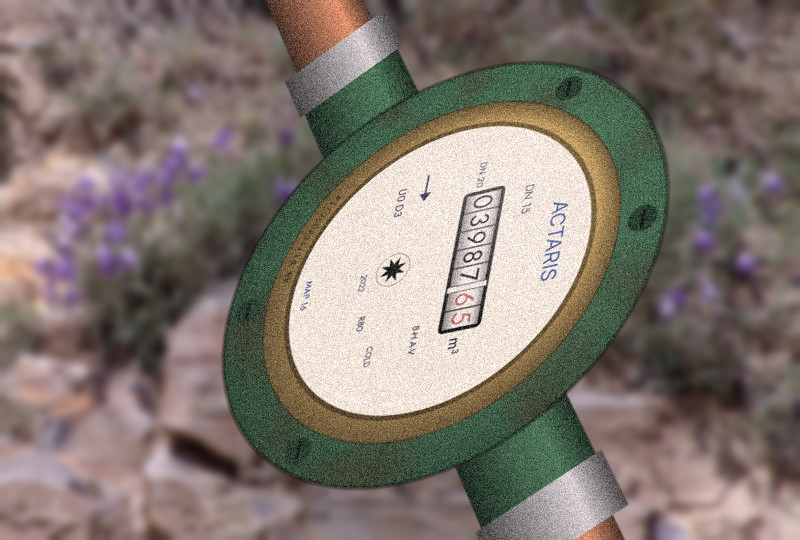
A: 3987.65 m³
